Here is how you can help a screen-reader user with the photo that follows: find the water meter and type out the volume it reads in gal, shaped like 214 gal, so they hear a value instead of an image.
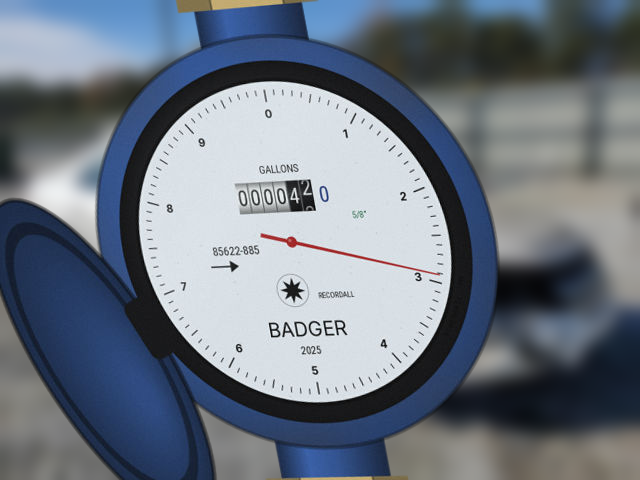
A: 422.9 gal
